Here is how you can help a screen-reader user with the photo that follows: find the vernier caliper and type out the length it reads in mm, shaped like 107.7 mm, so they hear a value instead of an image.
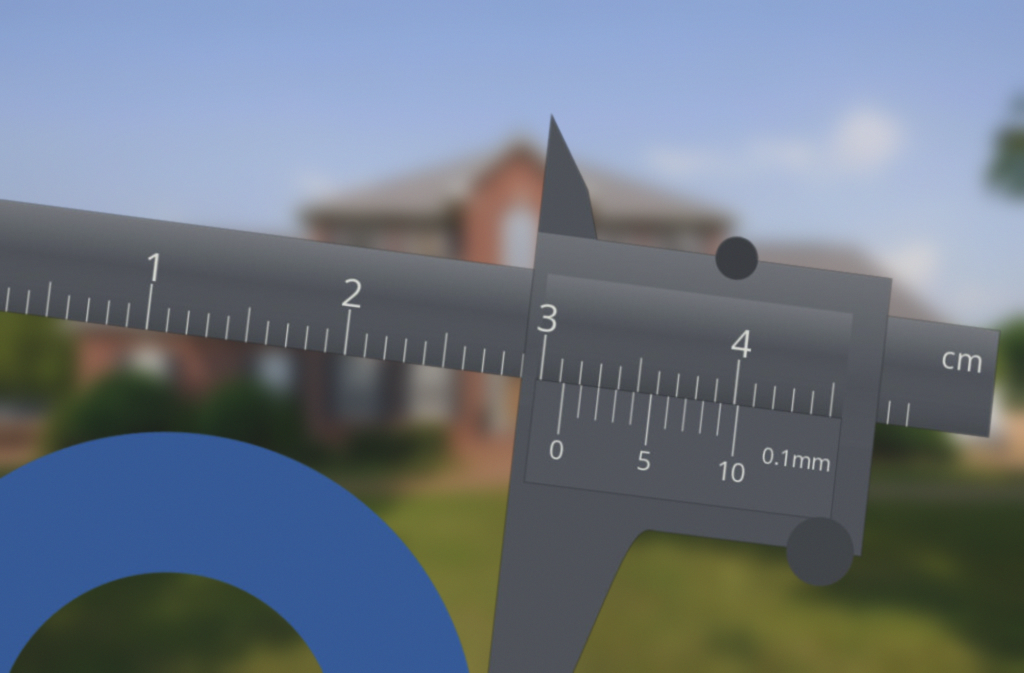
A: 31.2 mm
